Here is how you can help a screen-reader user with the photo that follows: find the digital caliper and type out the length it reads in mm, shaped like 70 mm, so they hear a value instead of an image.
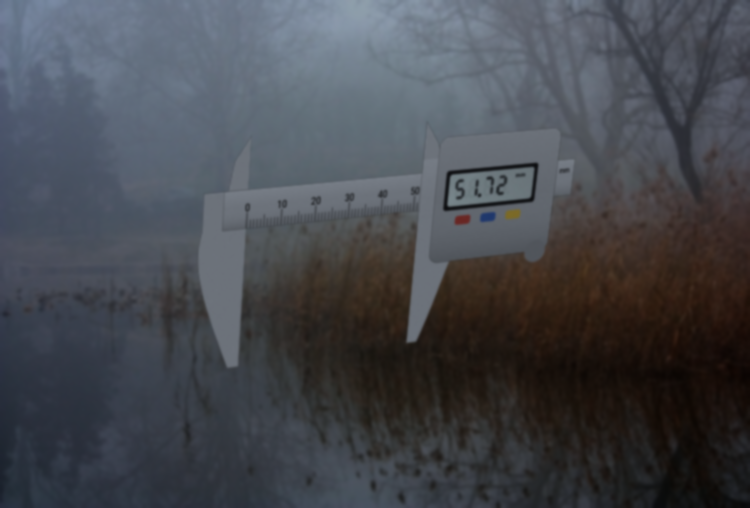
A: 51.72 mm
